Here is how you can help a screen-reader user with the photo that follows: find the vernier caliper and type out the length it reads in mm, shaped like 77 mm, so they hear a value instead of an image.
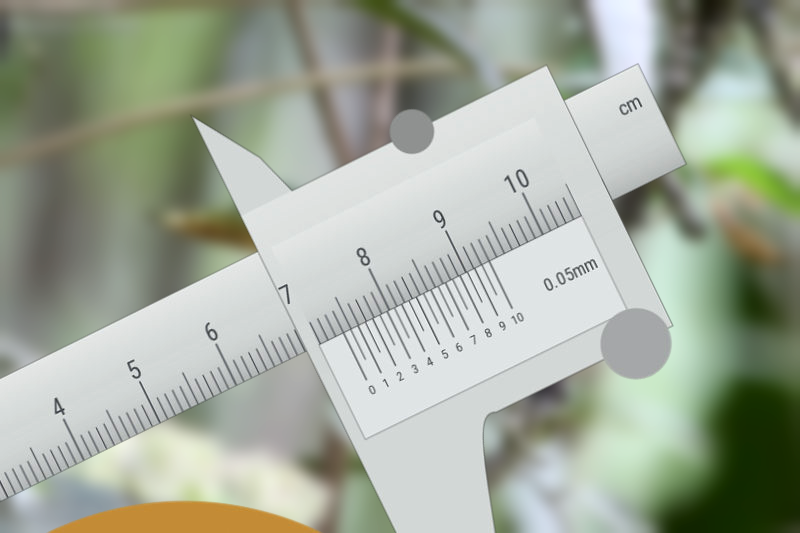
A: 74.0 mm
